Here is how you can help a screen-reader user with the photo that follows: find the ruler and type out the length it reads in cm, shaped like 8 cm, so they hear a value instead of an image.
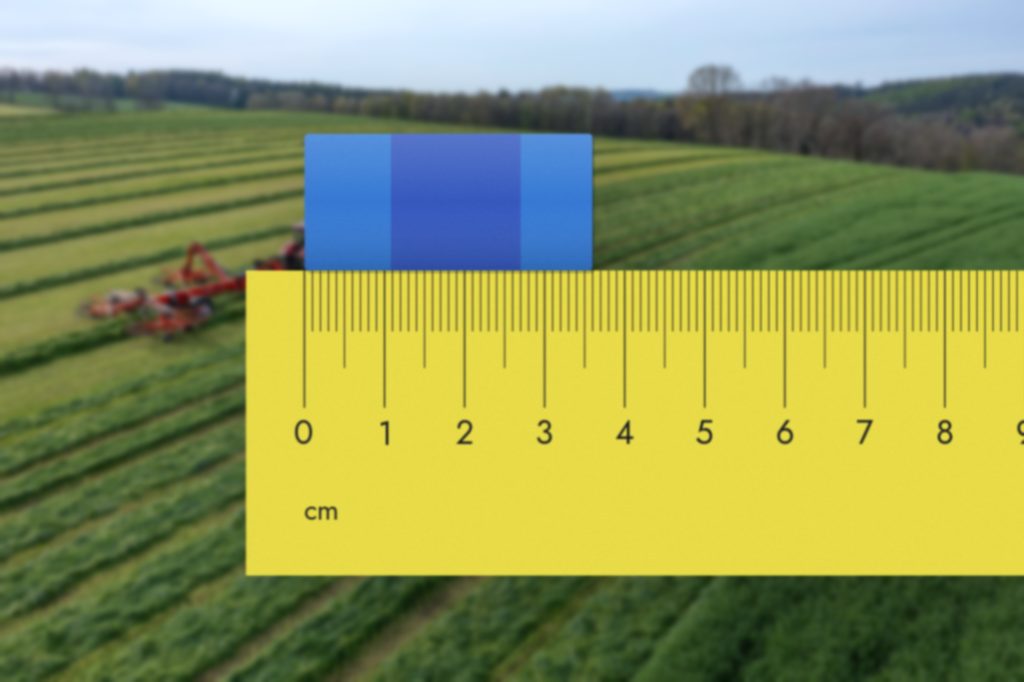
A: 3.6 cm
